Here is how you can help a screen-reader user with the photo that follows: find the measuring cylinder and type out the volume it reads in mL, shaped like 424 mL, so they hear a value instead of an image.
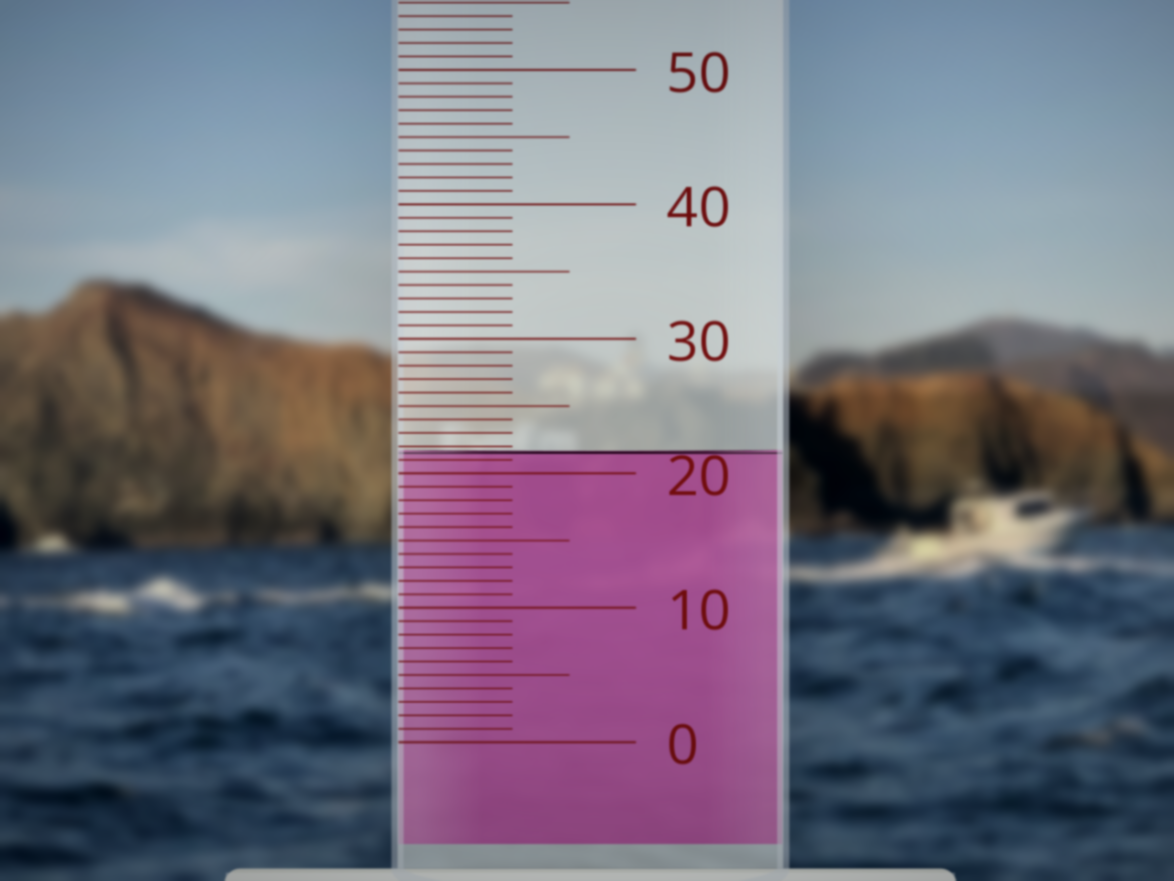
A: 21.5 mL
